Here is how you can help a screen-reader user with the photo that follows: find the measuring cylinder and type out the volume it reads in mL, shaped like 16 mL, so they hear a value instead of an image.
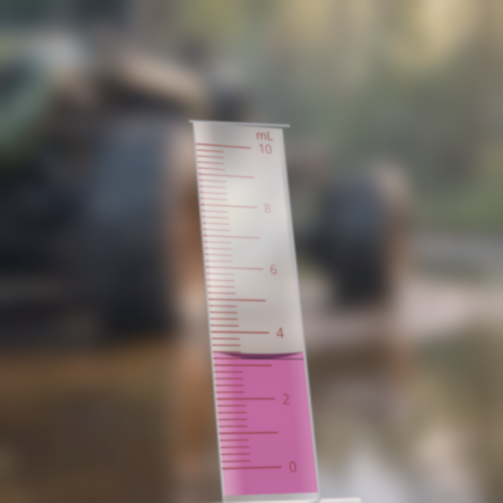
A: 3.2 mL
